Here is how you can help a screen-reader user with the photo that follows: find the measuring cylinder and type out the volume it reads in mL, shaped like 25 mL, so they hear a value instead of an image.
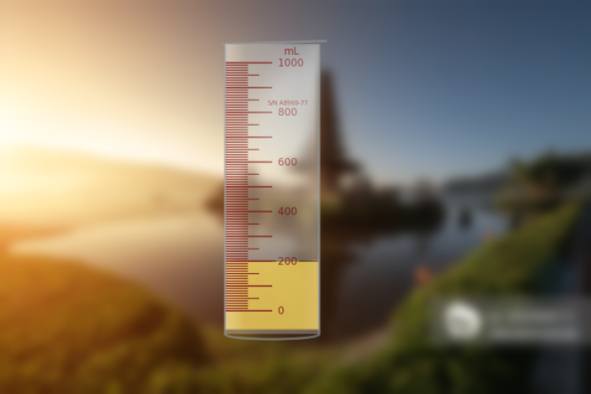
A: 200 mL
